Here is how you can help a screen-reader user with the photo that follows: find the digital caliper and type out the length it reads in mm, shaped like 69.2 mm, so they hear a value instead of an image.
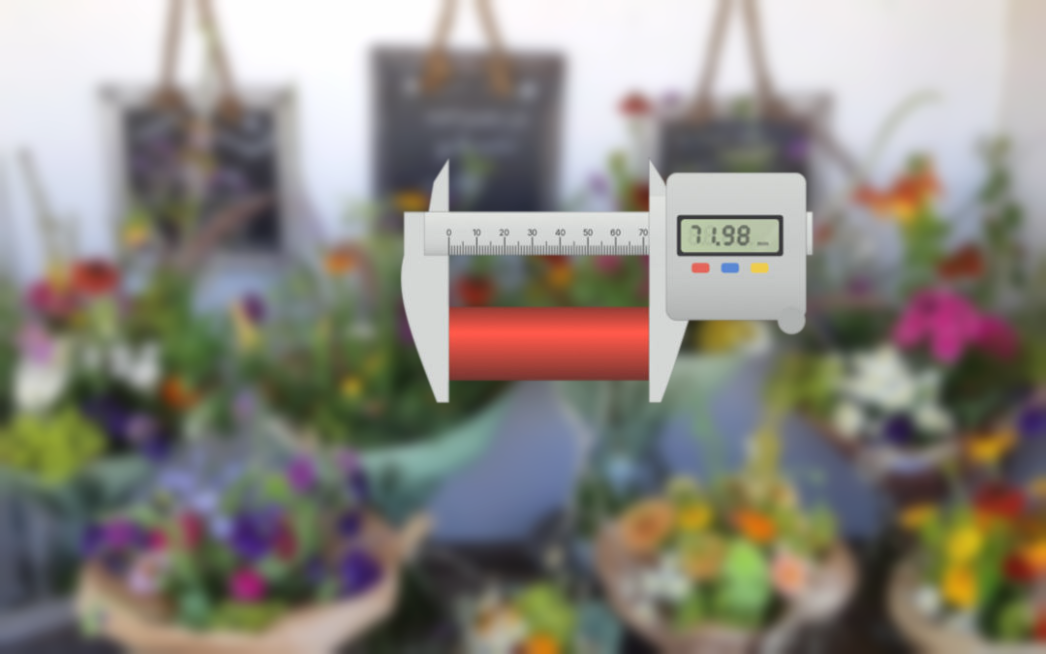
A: 71.98 mm
